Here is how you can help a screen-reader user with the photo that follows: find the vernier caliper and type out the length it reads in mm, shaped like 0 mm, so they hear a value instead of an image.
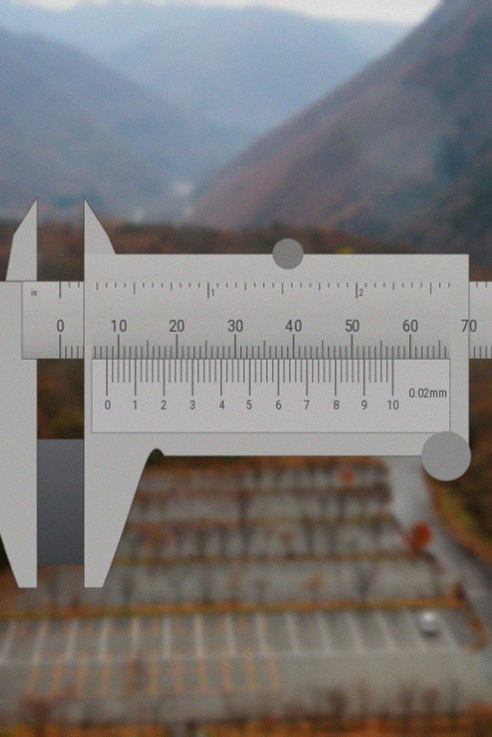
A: 8.0 mm
